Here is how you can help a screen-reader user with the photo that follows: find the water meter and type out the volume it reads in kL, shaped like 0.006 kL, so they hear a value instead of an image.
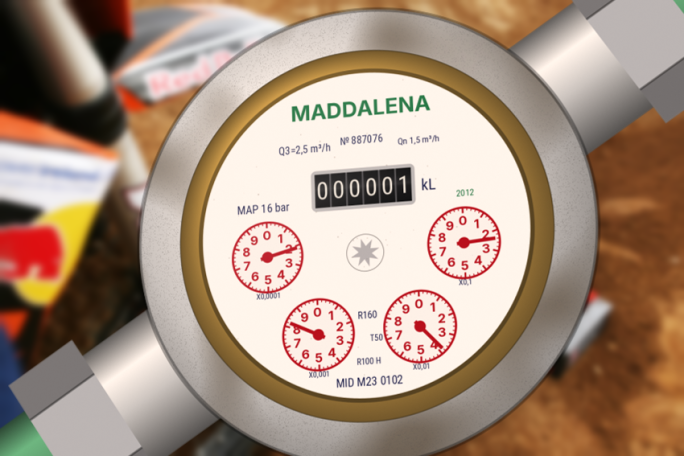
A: 1.2382 kL
